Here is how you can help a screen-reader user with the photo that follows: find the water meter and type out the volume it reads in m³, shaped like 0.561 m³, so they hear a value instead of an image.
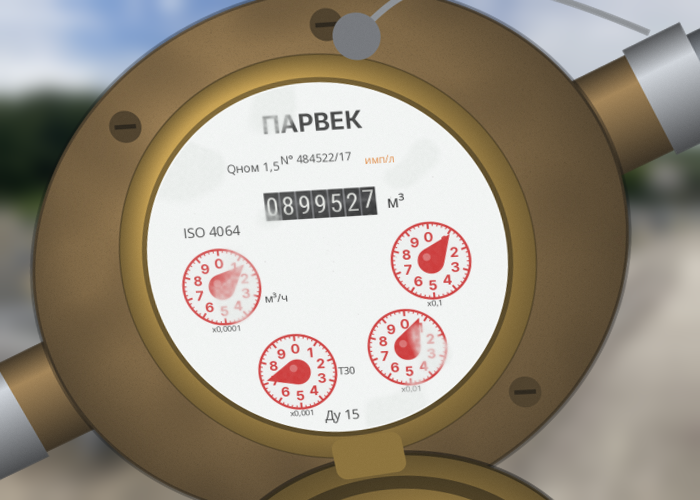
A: 899527.1071 m³
